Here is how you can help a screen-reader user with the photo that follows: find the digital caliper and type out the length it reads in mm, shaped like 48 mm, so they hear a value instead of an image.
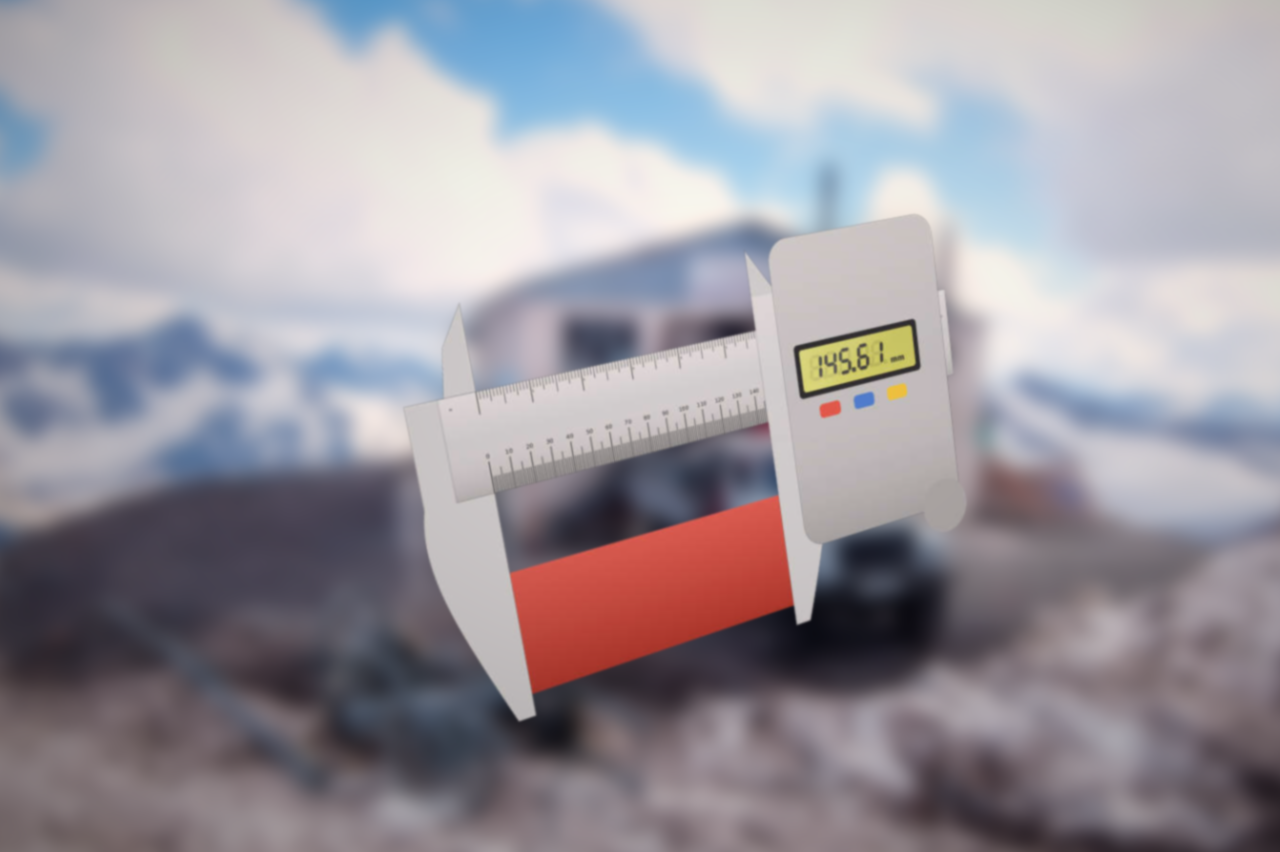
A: 145.61 mm
